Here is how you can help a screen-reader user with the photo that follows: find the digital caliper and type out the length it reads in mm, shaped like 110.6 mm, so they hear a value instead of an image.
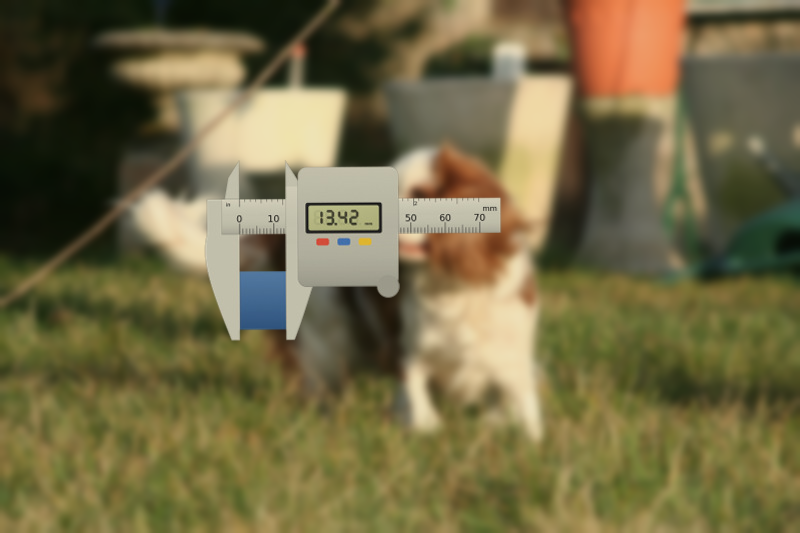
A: 13.42 mm
